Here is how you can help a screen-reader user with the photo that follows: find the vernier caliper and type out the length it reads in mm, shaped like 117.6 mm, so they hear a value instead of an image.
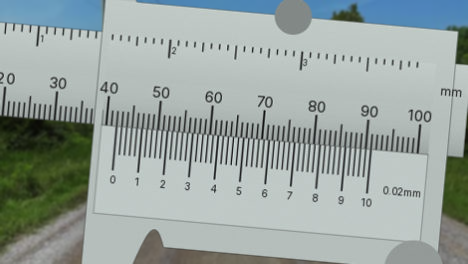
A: 42.0 mm
